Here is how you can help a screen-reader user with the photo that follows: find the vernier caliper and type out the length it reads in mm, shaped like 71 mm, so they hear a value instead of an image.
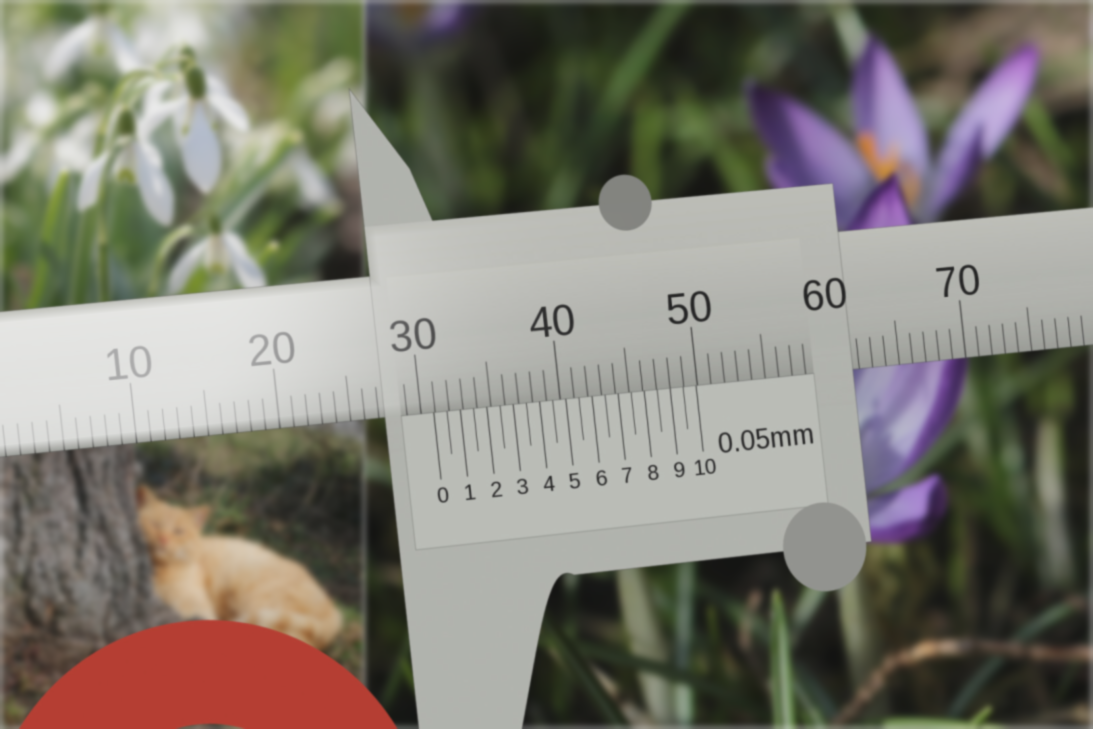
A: 30.9 mm
